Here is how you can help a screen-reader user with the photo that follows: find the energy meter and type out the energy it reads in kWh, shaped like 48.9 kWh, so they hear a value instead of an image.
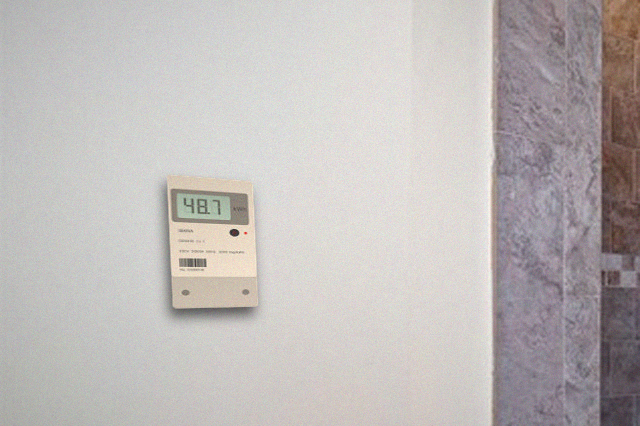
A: 48.7 kWh
